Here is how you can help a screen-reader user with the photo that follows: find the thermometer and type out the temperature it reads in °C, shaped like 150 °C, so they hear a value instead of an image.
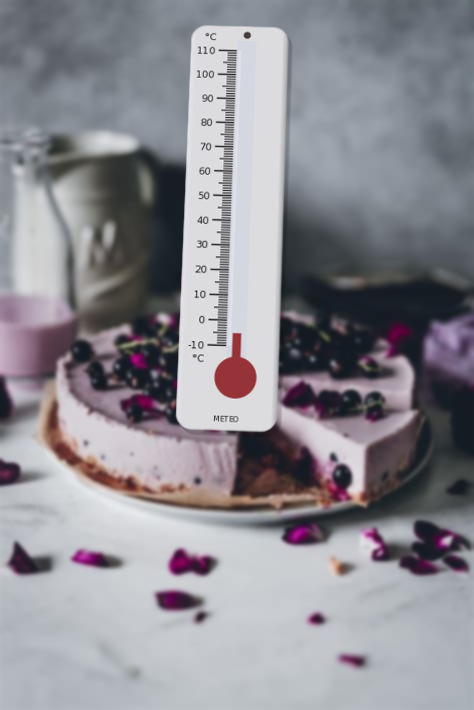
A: -5 °C
